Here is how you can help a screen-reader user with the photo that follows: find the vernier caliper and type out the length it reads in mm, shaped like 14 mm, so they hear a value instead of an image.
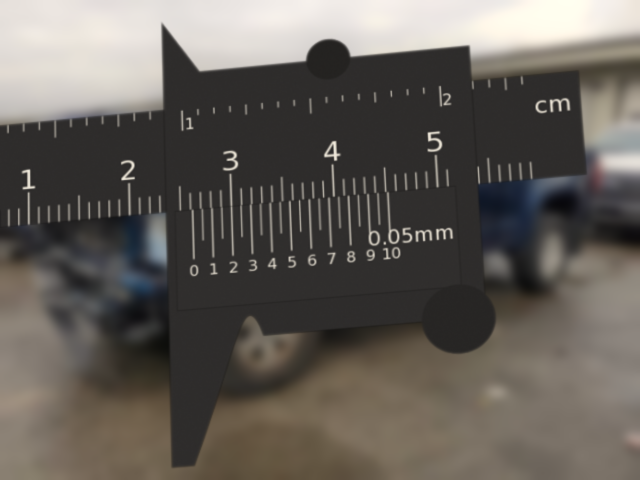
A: 26.2 mm
